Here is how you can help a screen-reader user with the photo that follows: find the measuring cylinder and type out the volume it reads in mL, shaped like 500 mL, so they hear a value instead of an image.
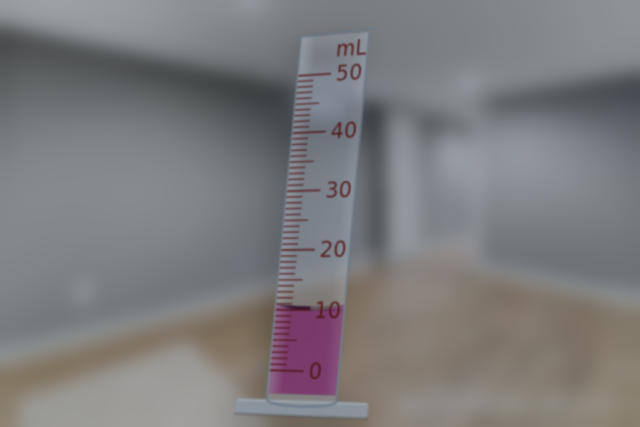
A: 10 mL
